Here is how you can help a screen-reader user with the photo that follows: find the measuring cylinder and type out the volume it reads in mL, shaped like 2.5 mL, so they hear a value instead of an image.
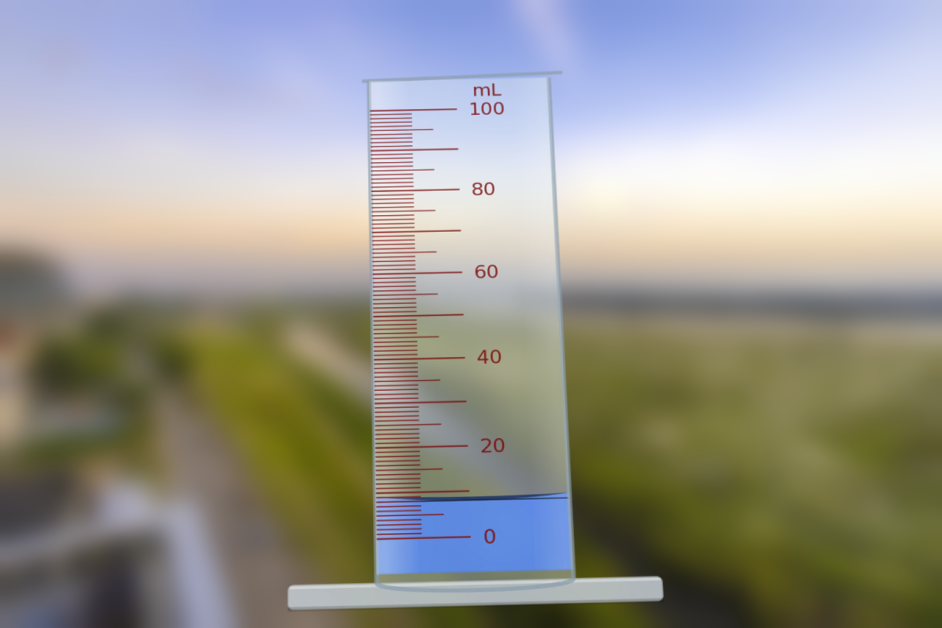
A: 8 mL
